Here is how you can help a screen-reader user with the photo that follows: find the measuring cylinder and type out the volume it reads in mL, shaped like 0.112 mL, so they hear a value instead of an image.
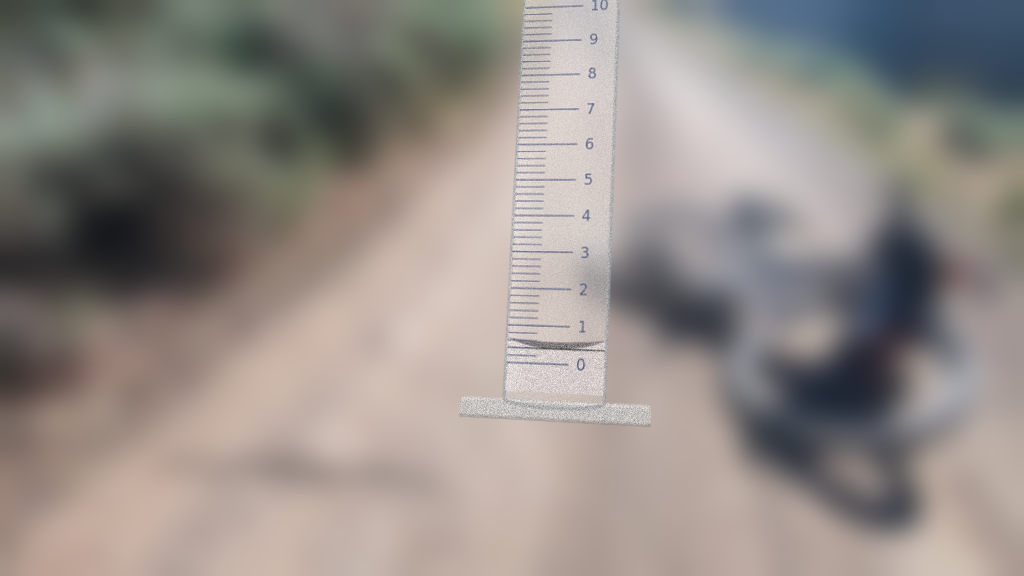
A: 0.4 mL
